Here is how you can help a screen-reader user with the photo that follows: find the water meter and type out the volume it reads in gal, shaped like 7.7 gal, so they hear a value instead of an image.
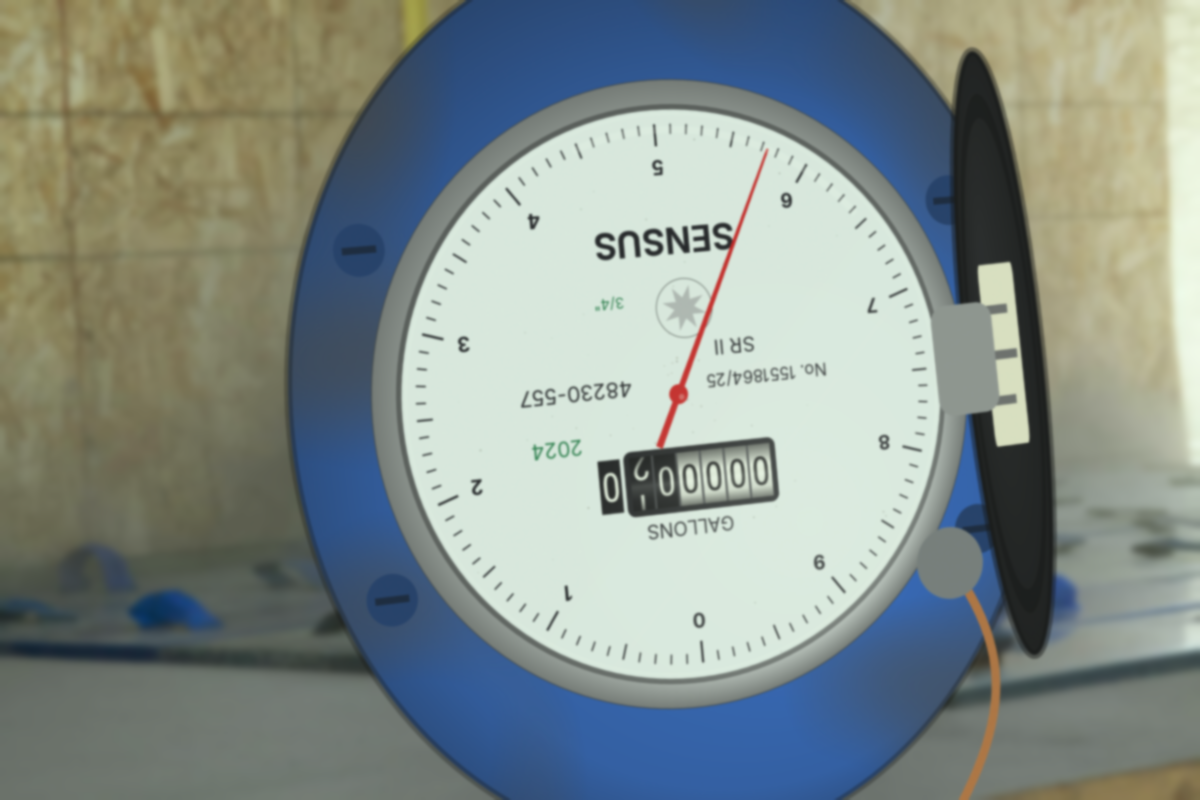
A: 15.7 gal
